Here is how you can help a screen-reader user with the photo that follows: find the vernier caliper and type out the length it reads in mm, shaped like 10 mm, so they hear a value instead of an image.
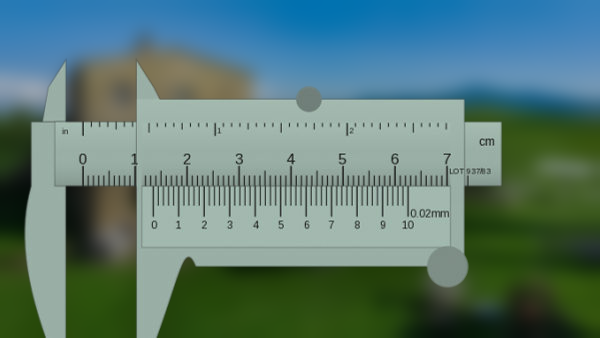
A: 13.5 mm
